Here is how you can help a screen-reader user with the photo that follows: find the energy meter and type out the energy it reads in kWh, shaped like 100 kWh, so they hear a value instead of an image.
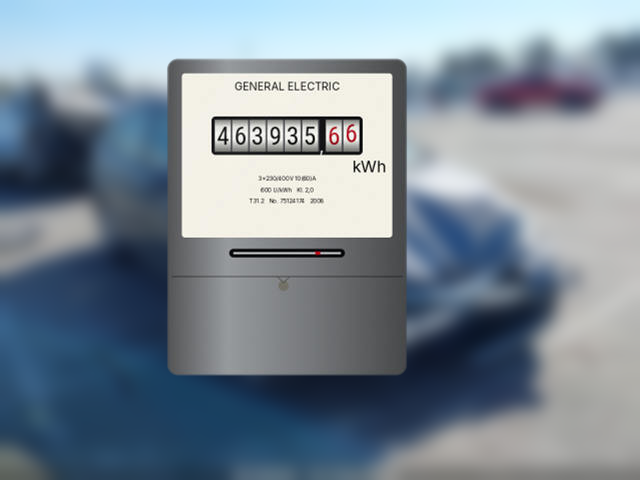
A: 463935.66 kWh
